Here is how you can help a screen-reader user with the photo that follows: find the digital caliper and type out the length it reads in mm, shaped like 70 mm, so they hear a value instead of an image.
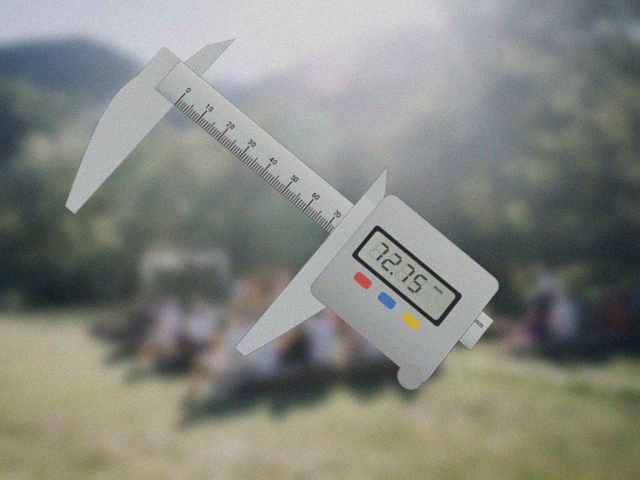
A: 72.75 mm
